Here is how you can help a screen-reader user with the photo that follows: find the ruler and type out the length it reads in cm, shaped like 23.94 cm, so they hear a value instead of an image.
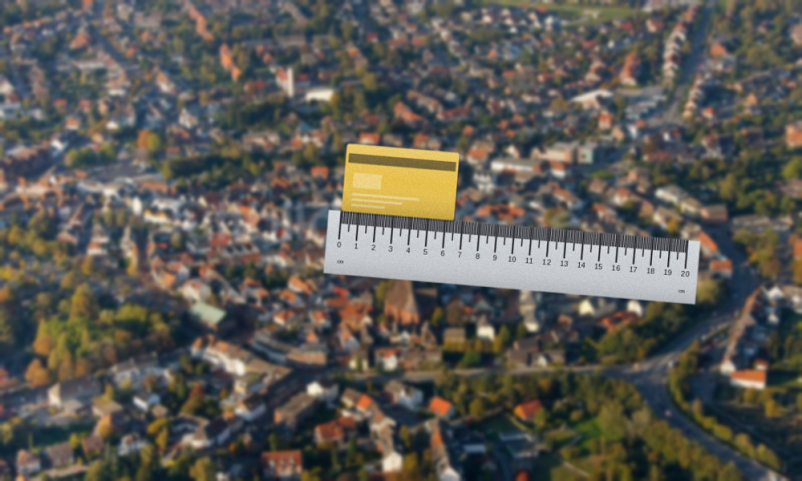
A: 6.5 cm
